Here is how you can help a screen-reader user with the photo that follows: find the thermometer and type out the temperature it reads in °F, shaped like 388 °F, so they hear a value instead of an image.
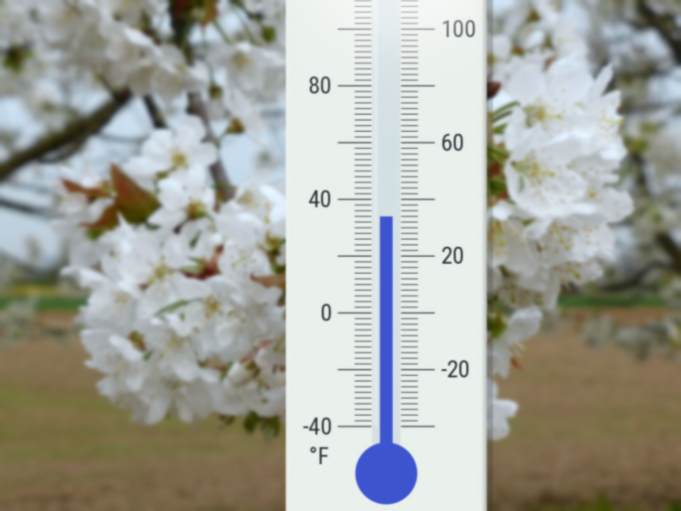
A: 34 °F
